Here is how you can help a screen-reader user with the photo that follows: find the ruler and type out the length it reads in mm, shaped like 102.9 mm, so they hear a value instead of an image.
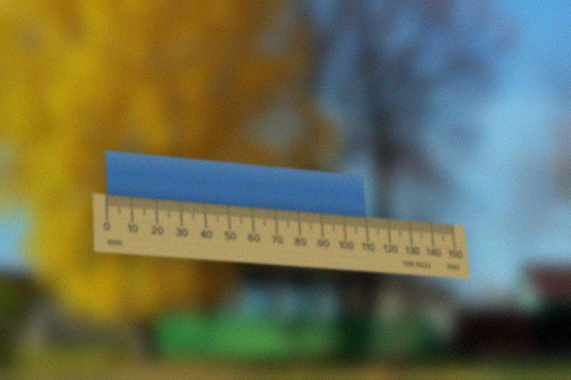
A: 110 mm
